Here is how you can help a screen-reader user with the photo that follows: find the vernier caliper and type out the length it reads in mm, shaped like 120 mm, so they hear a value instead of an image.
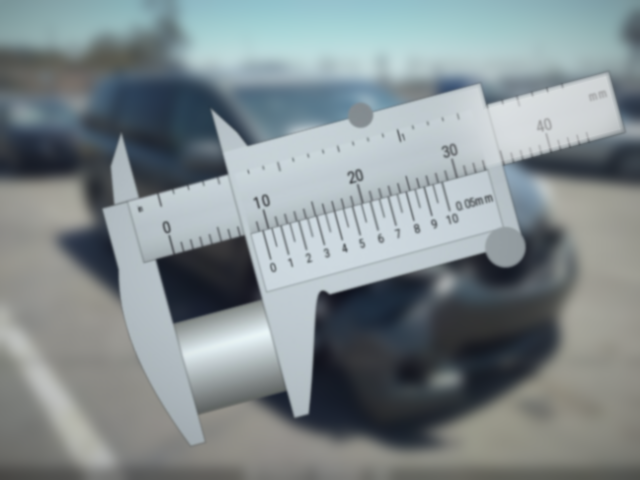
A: 9.4 mm
